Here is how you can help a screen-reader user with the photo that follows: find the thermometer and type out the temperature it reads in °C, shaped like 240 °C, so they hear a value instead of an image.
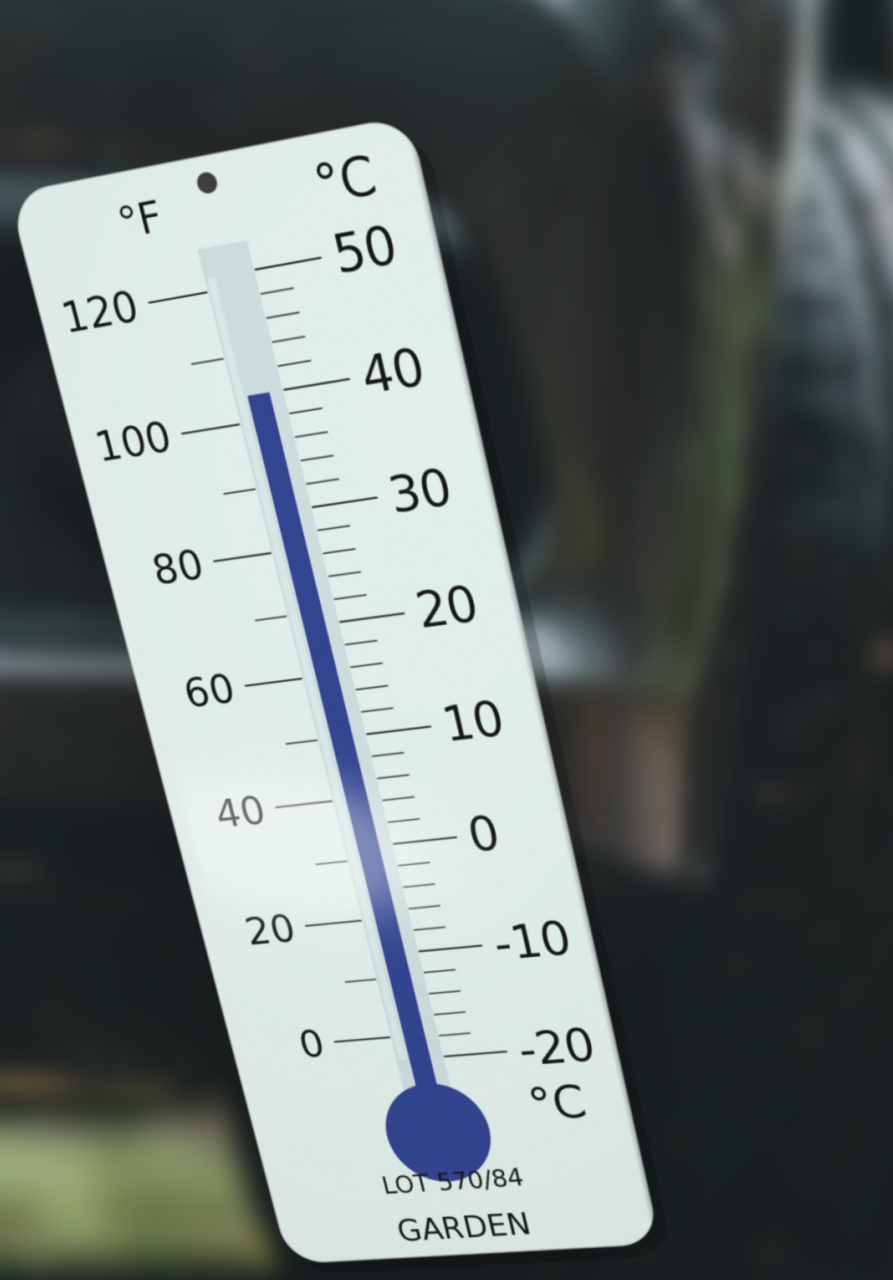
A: 40 °C
